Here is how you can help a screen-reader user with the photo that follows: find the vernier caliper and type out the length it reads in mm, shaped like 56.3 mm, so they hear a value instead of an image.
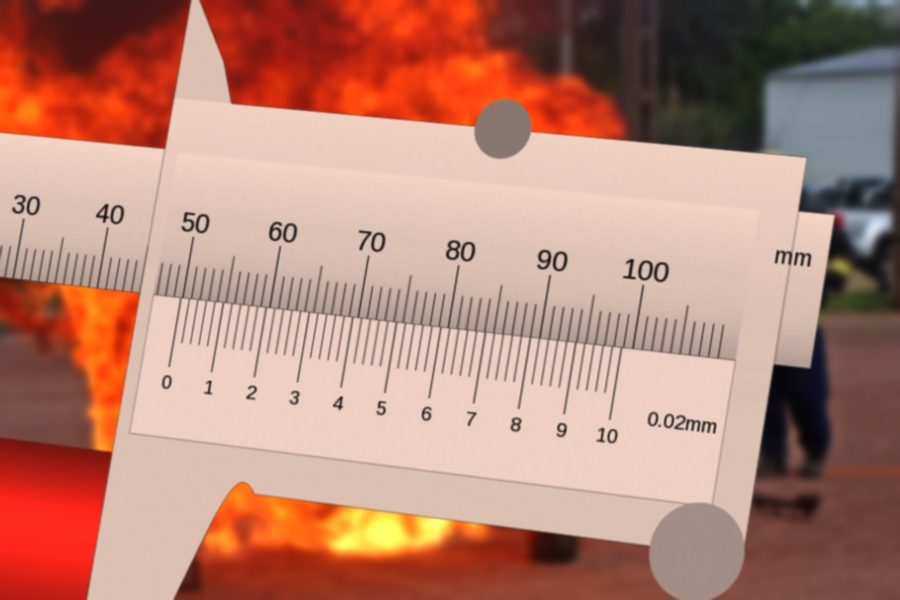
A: 49.8 mm
